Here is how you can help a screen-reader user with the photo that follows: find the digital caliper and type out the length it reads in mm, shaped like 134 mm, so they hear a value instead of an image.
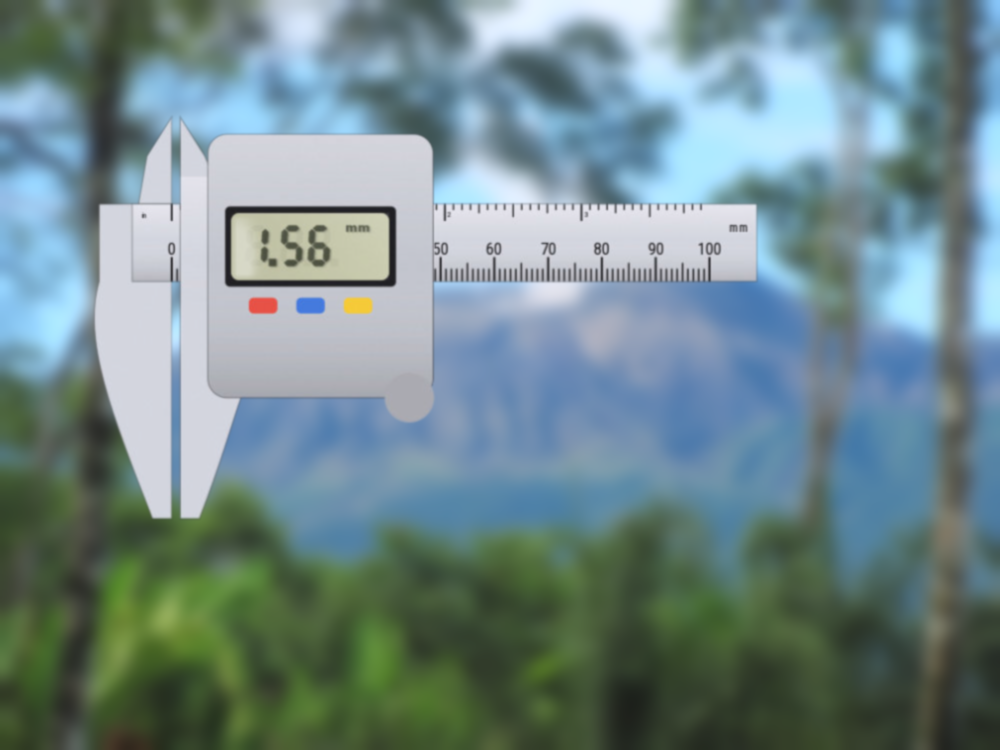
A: 1.56 mm
